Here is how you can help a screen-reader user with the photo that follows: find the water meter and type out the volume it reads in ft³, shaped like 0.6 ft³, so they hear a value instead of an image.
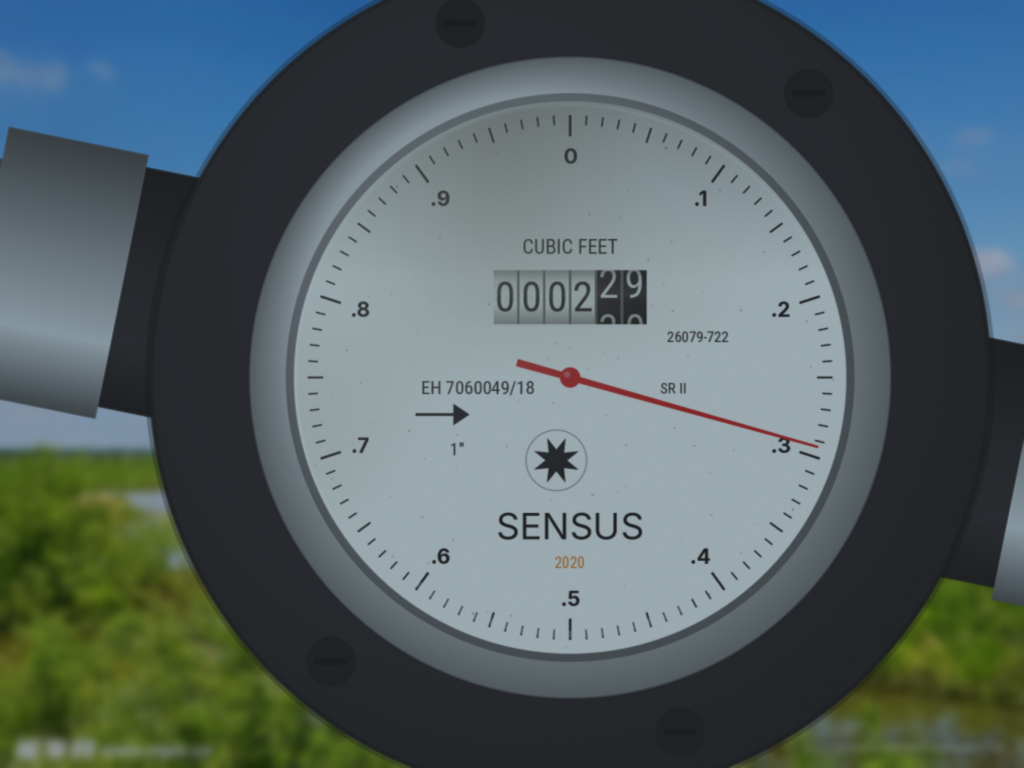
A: 229.29 ft³
